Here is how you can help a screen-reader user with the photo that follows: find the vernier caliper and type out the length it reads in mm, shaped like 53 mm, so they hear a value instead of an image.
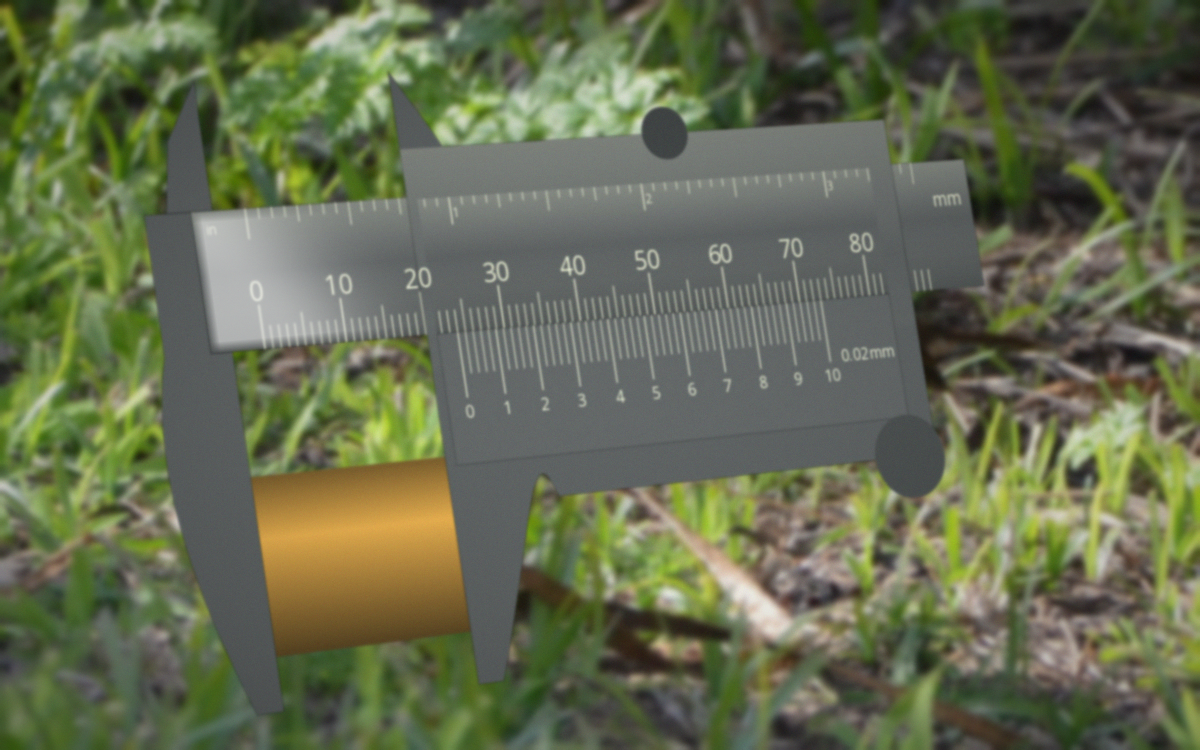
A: 24.0 mm
